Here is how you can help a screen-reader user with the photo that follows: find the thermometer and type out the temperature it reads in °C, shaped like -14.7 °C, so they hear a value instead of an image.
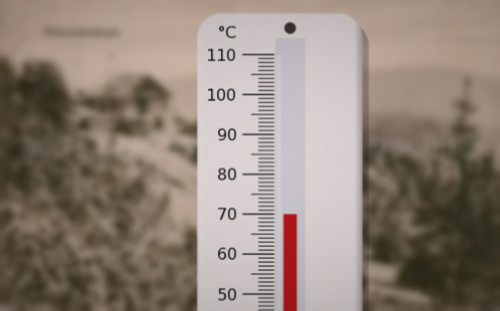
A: 70 °C
